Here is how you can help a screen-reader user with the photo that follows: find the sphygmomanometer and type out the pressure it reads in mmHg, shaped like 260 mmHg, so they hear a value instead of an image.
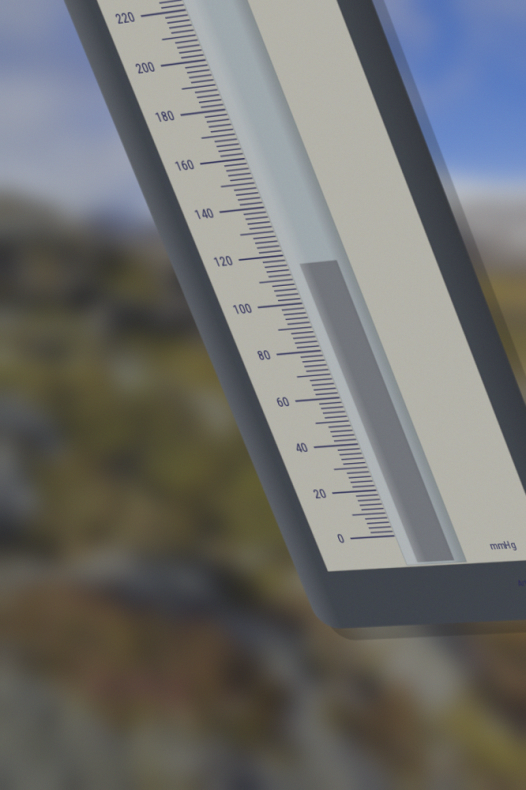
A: 116 mmHg
